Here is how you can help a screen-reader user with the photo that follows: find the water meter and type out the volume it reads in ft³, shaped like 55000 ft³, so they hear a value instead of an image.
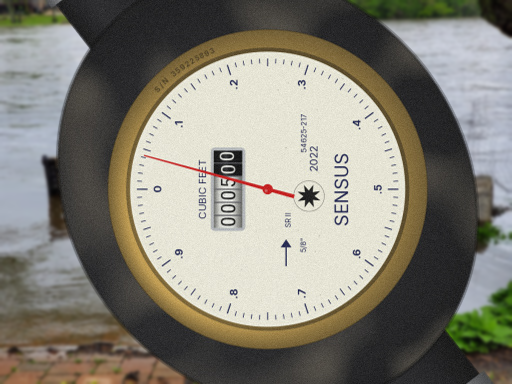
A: 500.04 ft³
